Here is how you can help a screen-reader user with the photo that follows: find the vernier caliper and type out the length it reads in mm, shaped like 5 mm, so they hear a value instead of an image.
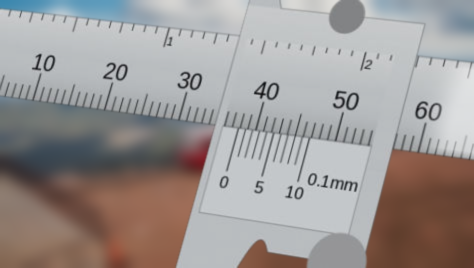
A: 37.8 mm
